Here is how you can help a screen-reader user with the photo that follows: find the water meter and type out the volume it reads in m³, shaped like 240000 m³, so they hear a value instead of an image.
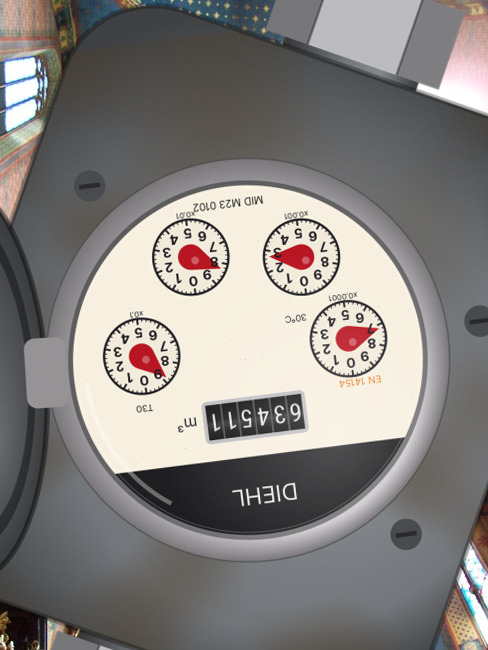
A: 634511.8827 m³
